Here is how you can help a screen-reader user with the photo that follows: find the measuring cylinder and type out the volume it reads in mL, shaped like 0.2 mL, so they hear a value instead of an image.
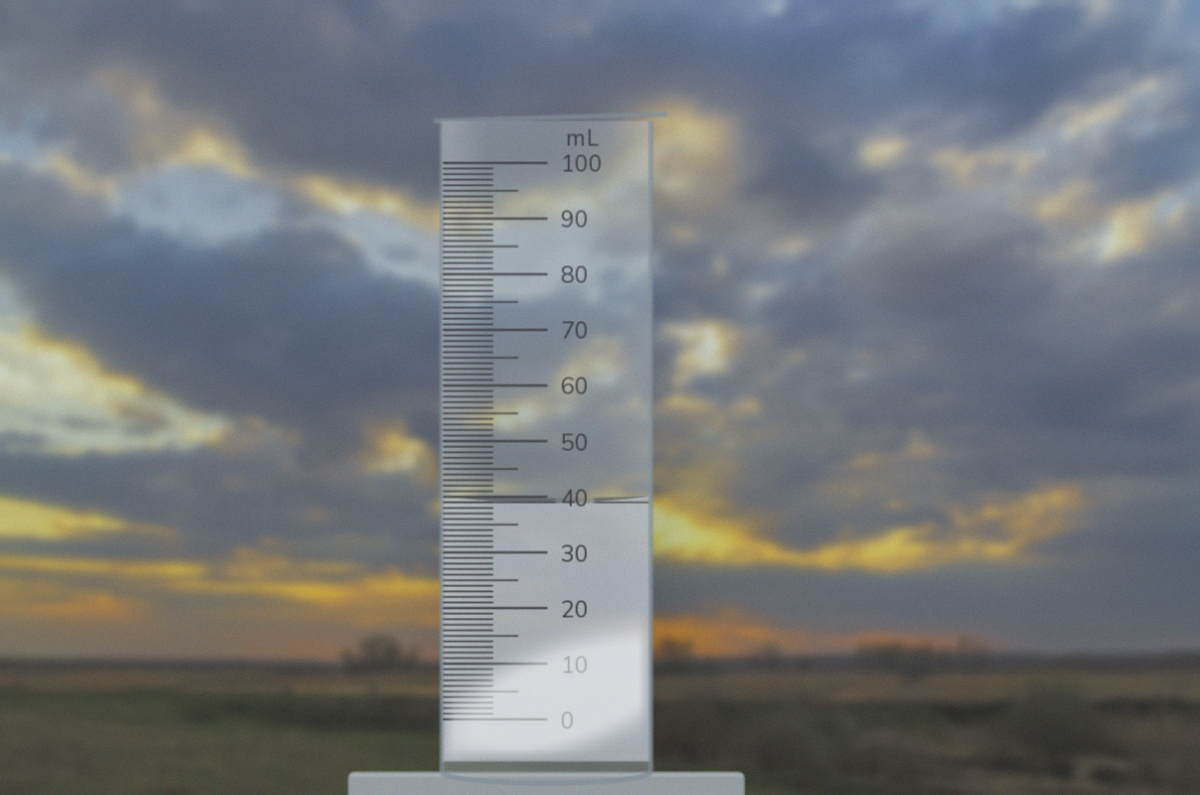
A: 39 mL
